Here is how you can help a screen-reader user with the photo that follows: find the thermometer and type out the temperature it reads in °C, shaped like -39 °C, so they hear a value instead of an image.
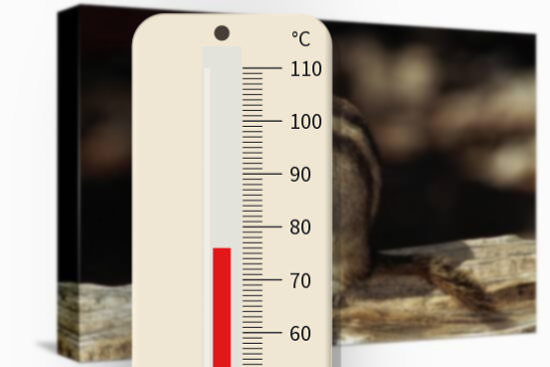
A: 76 °C
